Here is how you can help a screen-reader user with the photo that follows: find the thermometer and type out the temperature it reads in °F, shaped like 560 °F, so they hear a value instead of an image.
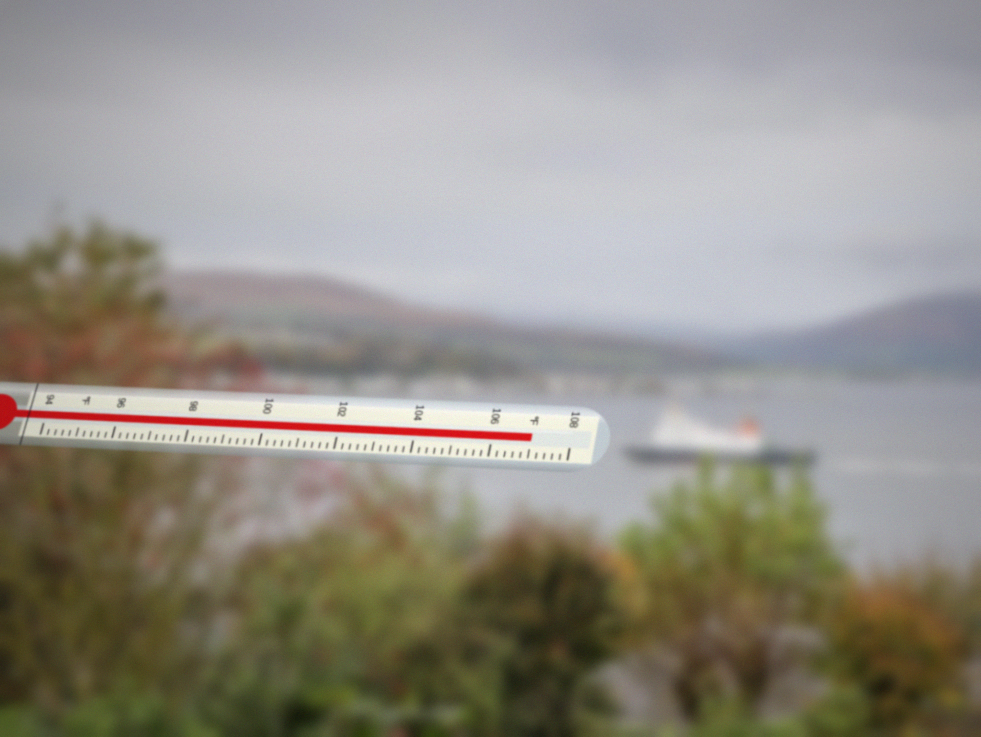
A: 107 °F
